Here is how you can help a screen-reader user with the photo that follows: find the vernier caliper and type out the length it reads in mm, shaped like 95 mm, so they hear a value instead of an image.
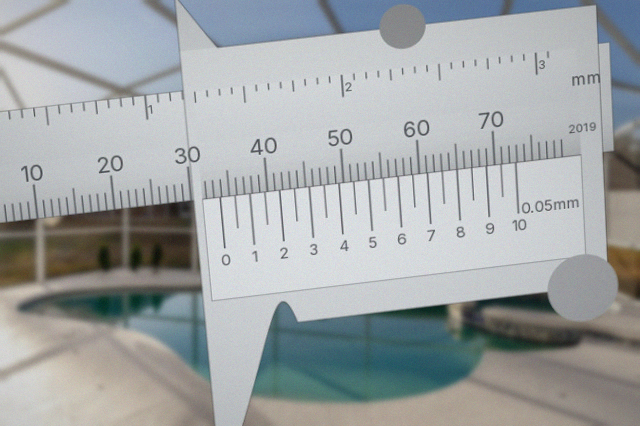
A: 33.8 mm
